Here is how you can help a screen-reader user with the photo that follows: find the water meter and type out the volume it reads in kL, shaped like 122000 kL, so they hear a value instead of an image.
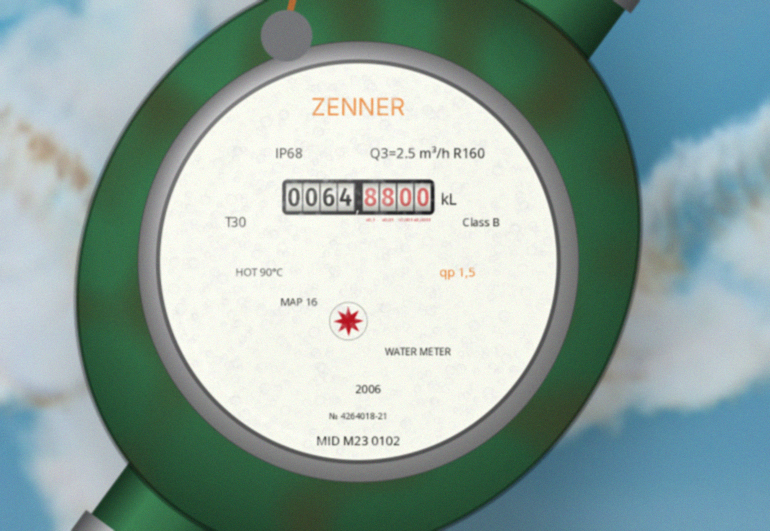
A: 64.8800 kL
